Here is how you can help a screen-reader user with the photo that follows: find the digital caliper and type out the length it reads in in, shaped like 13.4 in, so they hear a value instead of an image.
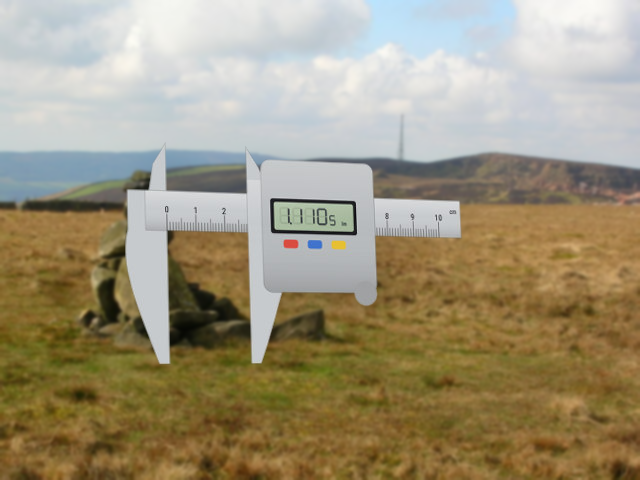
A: 1.1105 in
